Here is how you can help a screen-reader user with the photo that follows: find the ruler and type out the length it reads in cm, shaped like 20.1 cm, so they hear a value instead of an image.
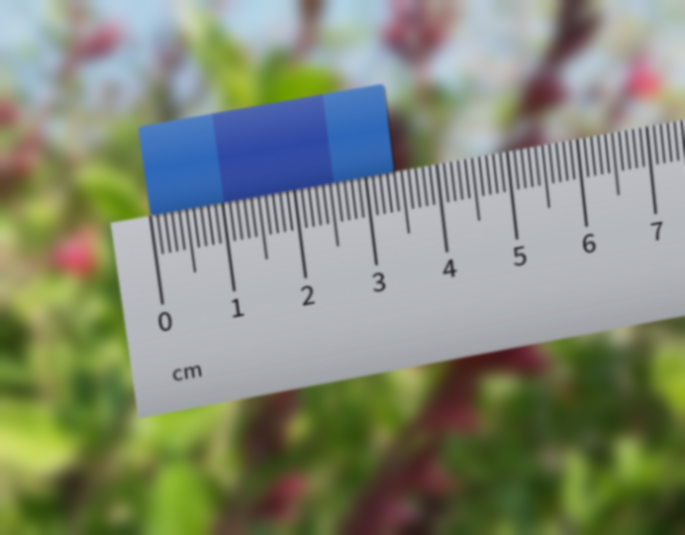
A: 3.4 cm
